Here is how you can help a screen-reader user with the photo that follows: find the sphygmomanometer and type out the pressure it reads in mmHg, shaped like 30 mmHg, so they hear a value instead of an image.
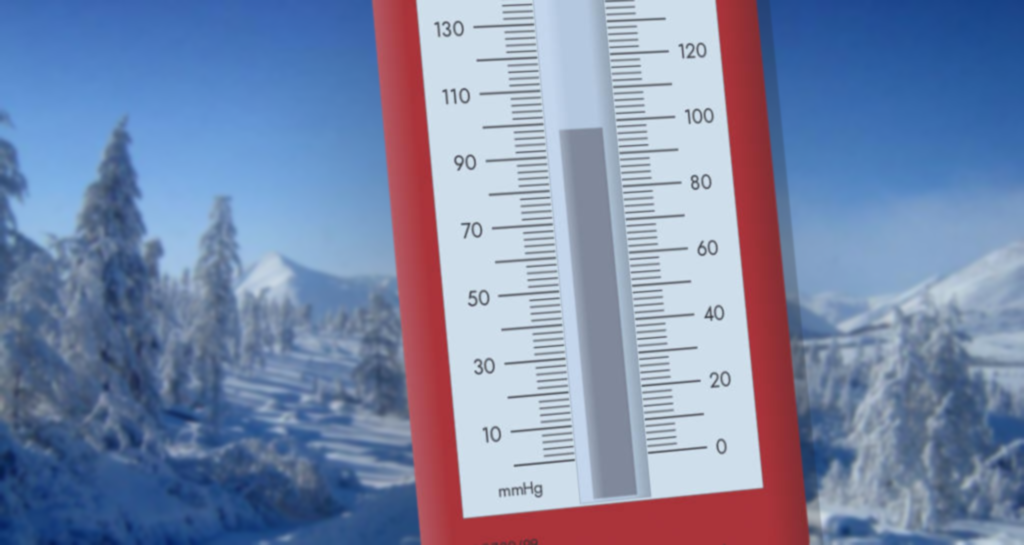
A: 98 mmHg
